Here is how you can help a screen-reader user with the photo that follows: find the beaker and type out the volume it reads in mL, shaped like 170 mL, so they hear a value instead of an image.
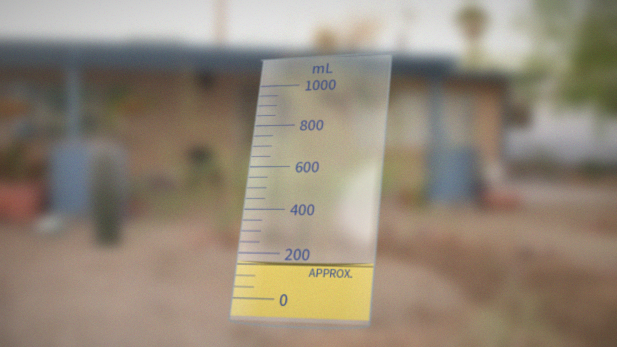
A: 150 mL
